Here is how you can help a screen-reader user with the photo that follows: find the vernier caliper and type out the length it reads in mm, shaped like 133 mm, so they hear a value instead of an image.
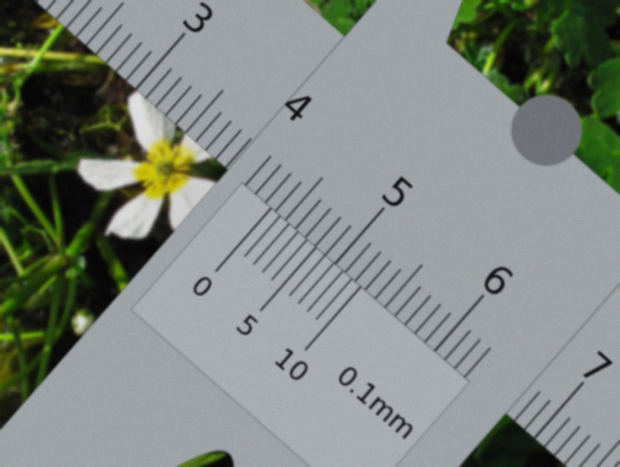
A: 43.6 mm
